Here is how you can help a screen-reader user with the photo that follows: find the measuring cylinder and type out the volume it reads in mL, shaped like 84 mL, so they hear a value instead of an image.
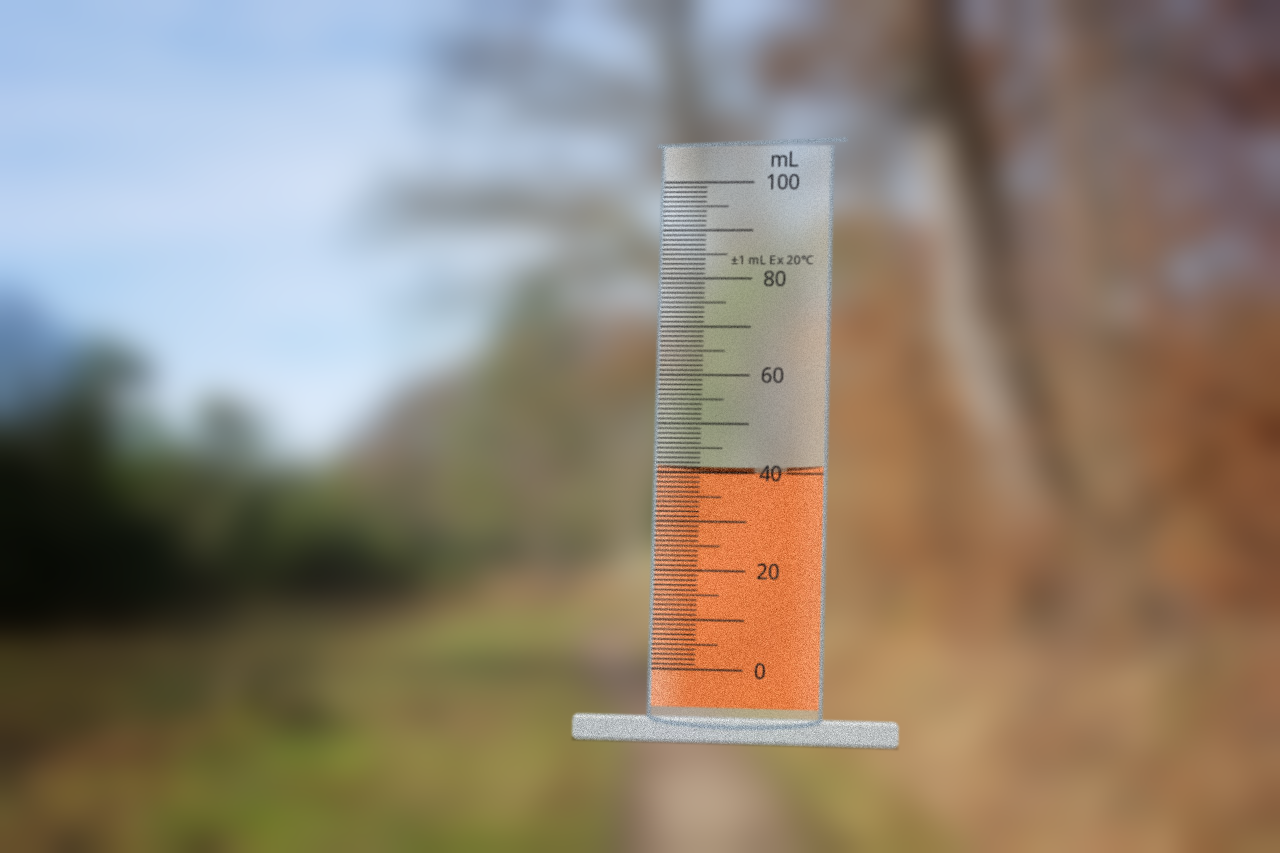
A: 40 mL
